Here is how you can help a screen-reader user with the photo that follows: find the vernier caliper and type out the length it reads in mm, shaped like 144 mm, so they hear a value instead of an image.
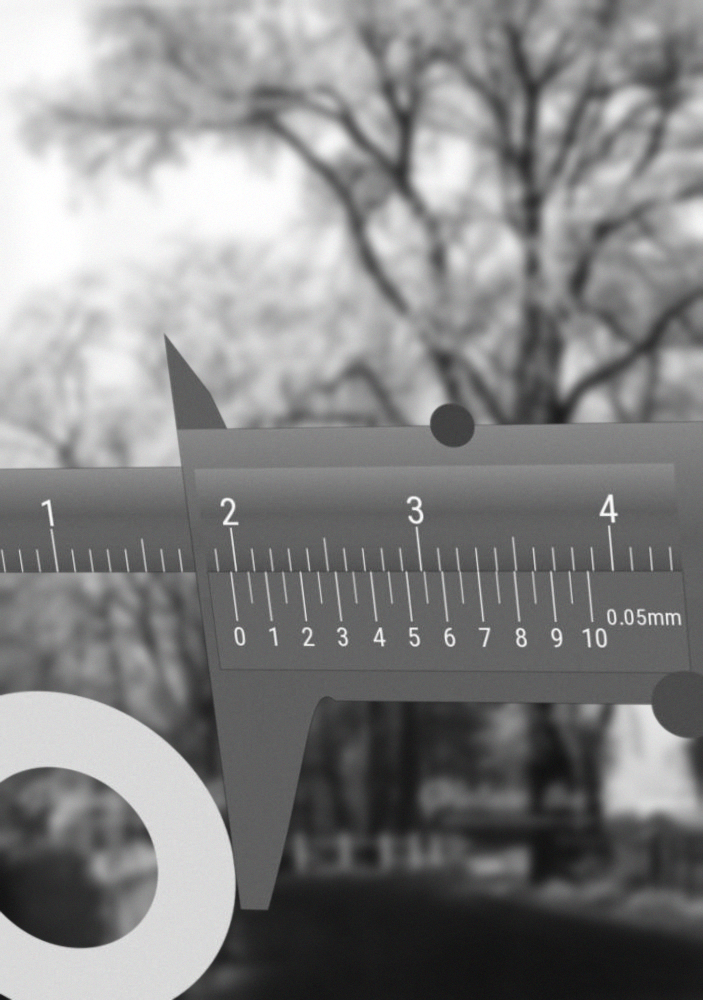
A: 19.7 mm
